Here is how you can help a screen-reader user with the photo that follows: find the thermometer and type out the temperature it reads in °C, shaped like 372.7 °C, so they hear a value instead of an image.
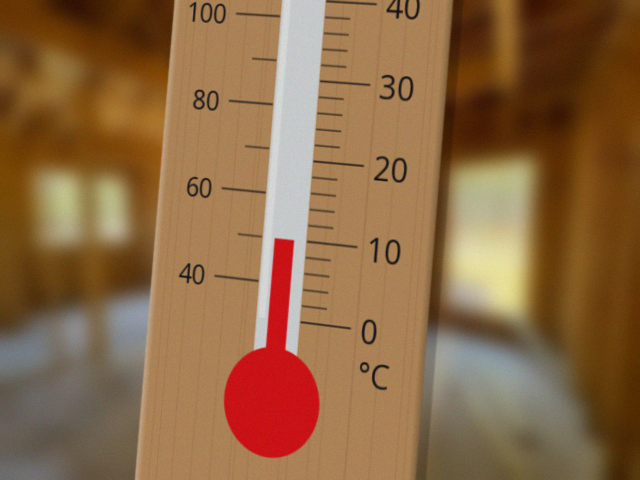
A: 10 °C
